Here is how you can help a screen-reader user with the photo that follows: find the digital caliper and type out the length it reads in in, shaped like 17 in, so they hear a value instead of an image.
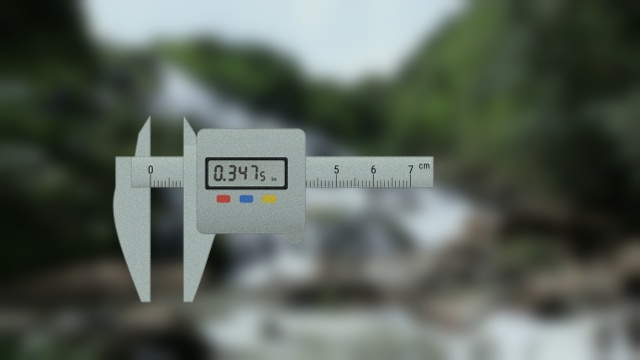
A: 0.3475 in
